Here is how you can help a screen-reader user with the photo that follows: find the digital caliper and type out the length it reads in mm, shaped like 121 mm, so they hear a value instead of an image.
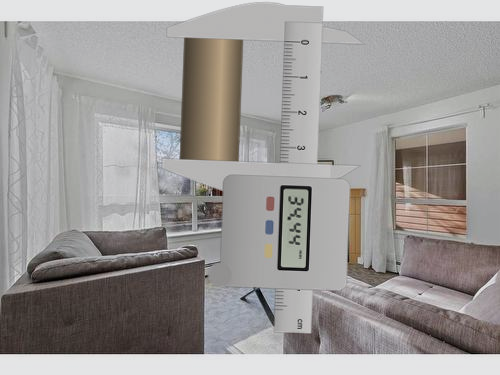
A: 34.44 mm
